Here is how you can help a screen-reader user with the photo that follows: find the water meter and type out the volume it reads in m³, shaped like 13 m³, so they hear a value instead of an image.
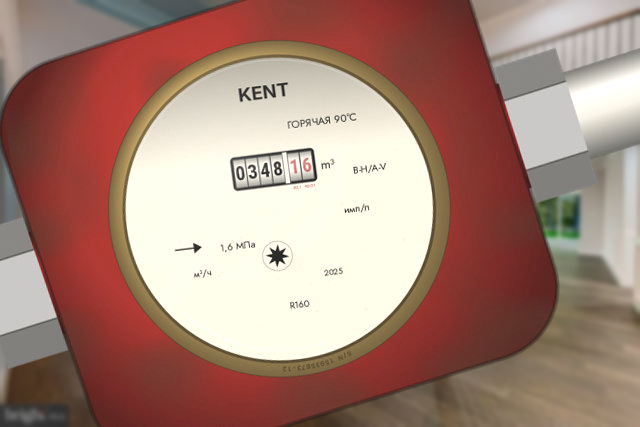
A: 348.16 m³
